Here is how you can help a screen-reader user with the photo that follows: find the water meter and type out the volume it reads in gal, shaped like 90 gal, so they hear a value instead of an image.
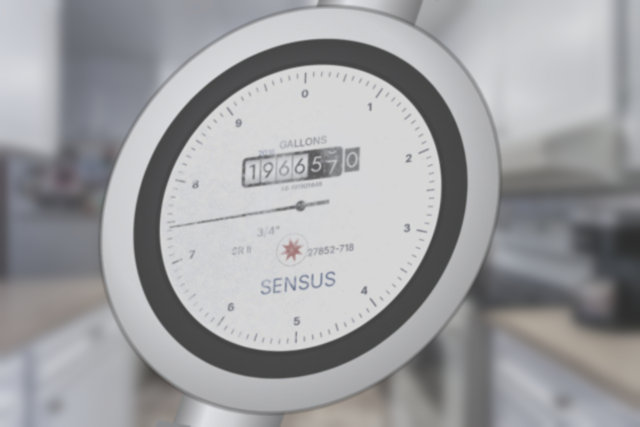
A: 1966567.4 gal
